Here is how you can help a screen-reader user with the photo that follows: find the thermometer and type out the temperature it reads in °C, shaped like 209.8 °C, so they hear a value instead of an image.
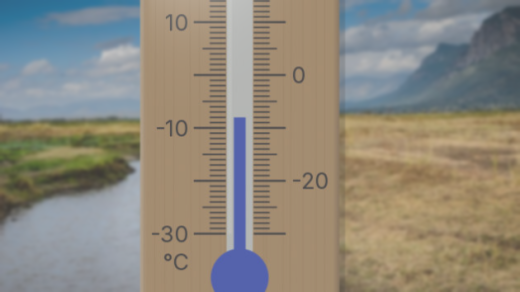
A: -8 °C
